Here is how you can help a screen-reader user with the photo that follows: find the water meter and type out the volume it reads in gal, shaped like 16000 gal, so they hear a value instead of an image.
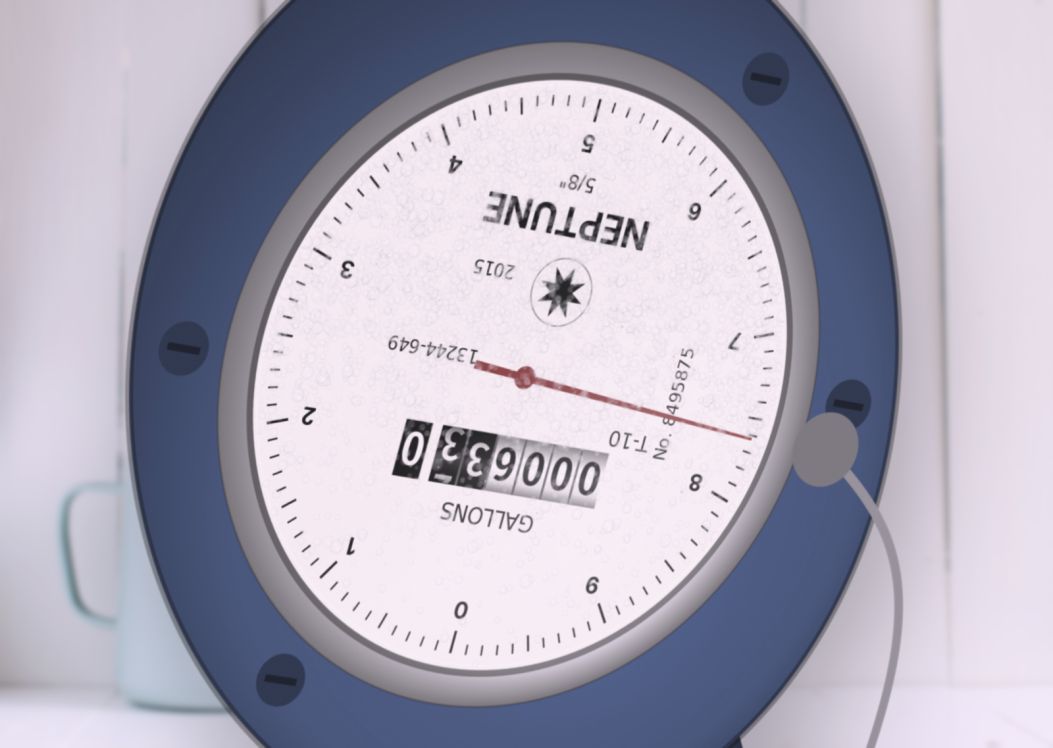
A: 6327.6 gal
